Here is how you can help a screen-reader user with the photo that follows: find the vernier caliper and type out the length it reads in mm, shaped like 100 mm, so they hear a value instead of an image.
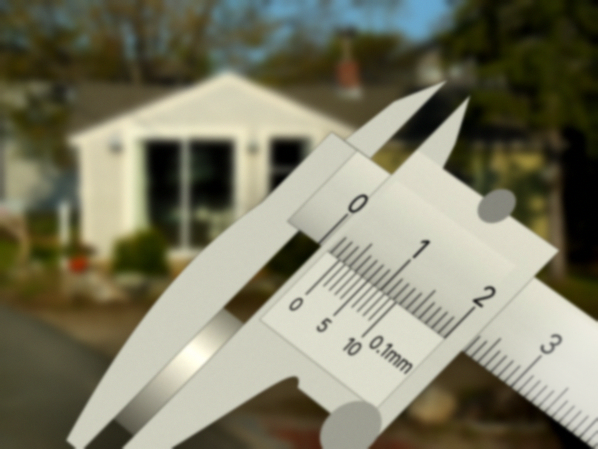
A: 3.5 mm
